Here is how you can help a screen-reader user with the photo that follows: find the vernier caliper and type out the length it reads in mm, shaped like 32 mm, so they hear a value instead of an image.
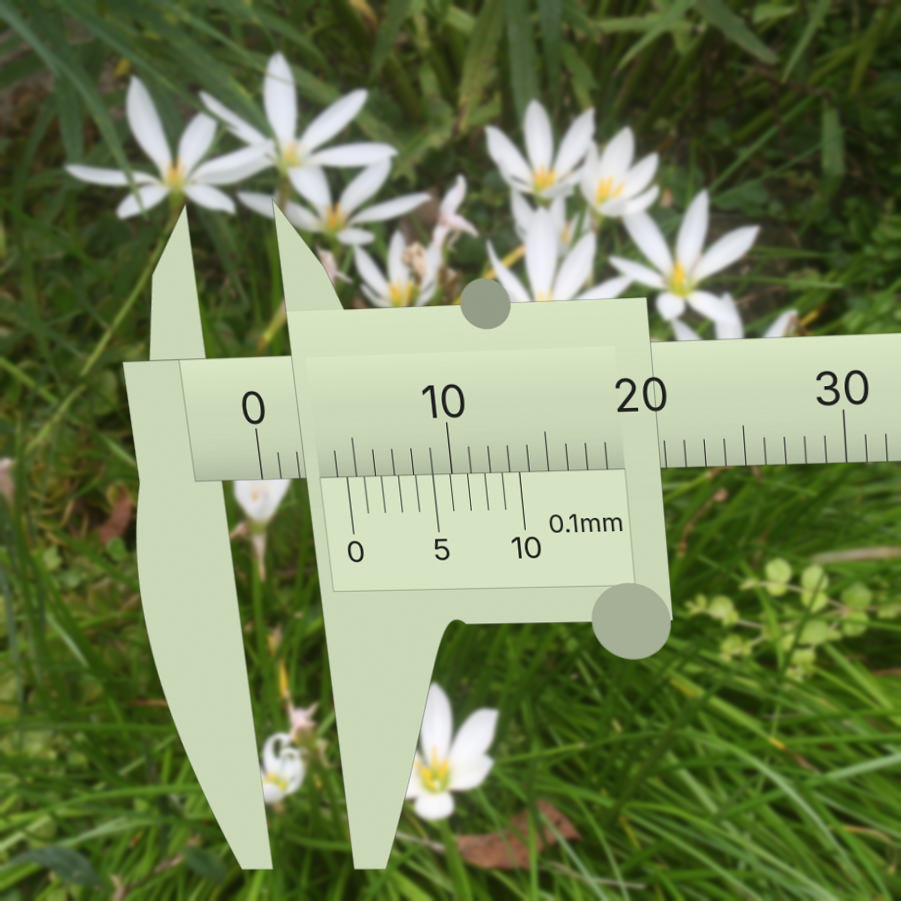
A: 4.5 mm
